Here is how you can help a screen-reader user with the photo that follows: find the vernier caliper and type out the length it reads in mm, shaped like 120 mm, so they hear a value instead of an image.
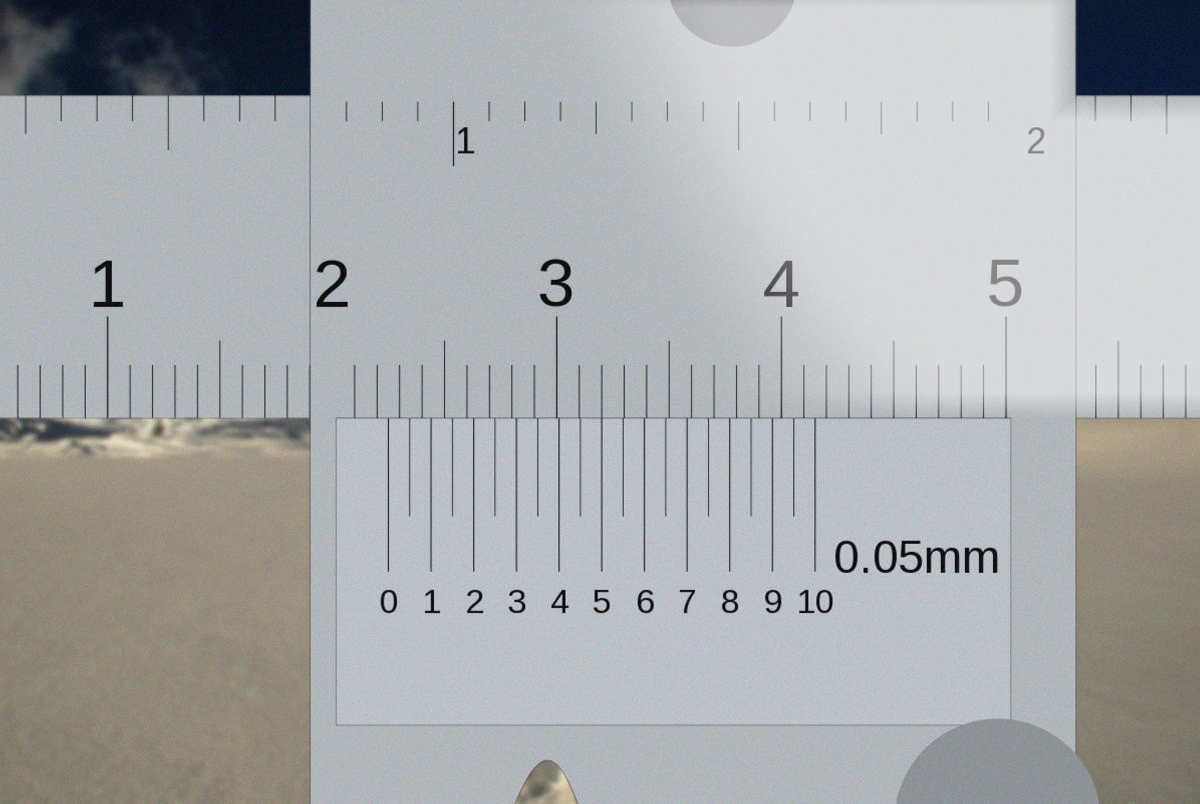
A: 22.5 mm
